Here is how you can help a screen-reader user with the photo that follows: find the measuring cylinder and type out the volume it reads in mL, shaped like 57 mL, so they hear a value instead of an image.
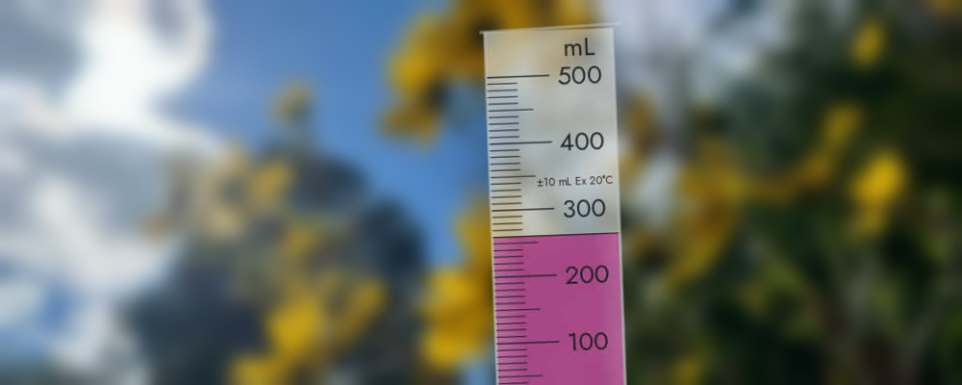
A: 260 mL
